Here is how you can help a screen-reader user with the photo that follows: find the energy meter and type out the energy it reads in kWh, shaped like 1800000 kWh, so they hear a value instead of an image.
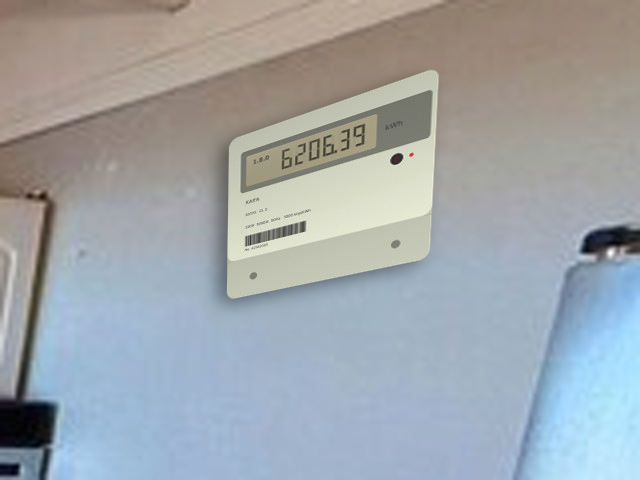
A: 6206.39 kWh
